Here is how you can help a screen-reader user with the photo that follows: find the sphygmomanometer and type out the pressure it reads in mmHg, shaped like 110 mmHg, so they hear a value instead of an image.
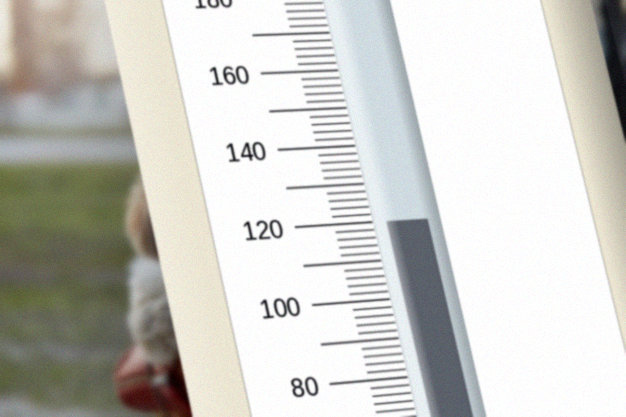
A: 120 mmHg
